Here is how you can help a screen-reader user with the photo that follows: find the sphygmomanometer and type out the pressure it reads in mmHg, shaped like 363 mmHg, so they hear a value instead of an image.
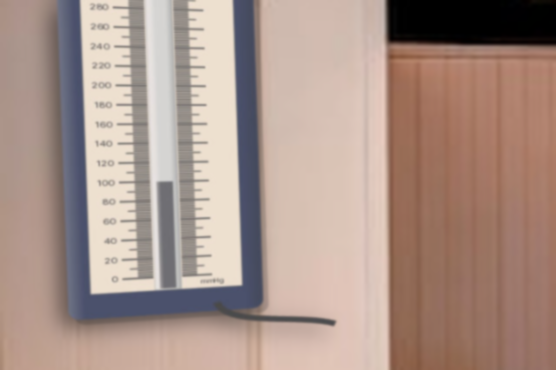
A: 100 mmHg
